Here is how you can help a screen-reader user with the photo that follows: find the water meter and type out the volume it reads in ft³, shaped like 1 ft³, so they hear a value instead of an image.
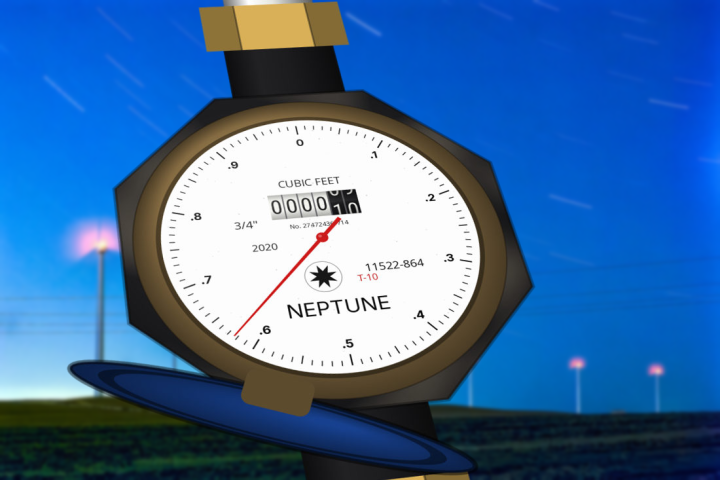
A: 9.62 ft³
